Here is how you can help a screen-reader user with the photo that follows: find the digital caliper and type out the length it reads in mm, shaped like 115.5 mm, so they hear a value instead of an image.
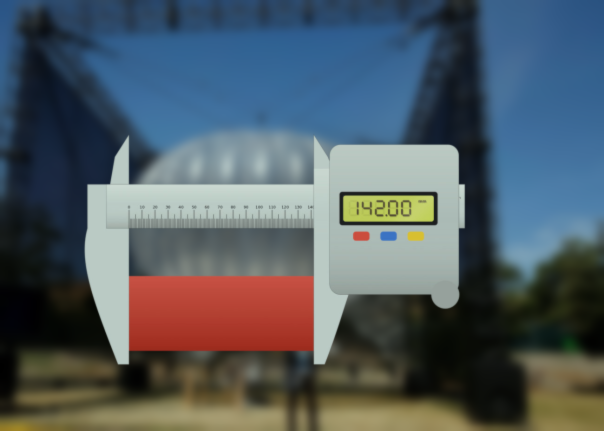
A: 142.00 mm
